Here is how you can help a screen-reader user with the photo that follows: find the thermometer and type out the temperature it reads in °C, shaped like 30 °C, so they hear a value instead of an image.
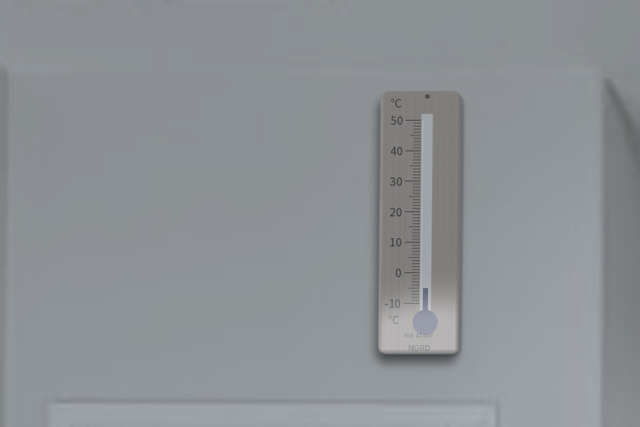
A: -5 °C
